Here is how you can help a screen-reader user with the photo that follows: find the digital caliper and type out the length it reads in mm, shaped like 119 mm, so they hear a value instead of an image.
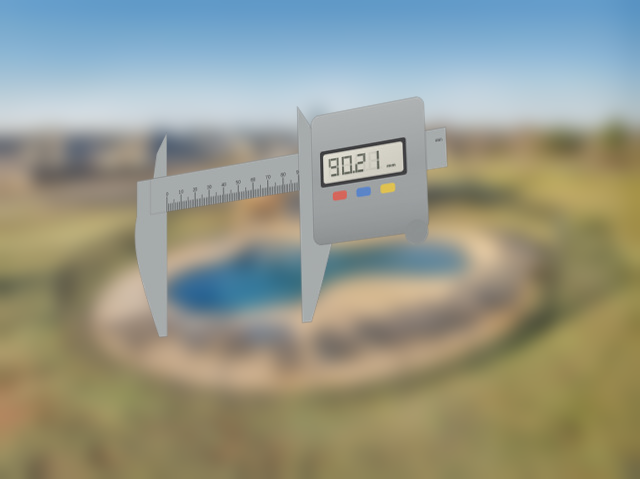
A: 90.21 mm
